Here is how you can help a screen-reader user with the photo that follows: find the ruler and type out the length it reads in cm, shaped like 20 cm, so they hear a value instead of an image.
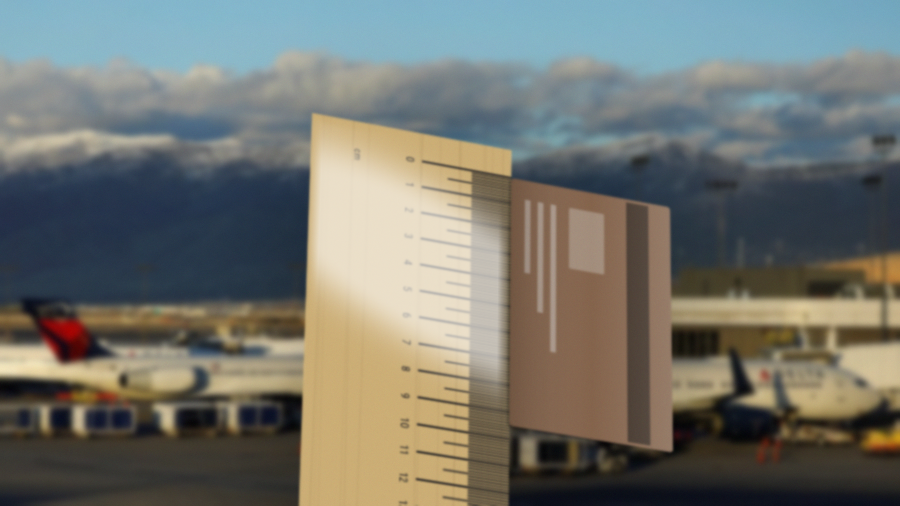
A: 9.5 cm
